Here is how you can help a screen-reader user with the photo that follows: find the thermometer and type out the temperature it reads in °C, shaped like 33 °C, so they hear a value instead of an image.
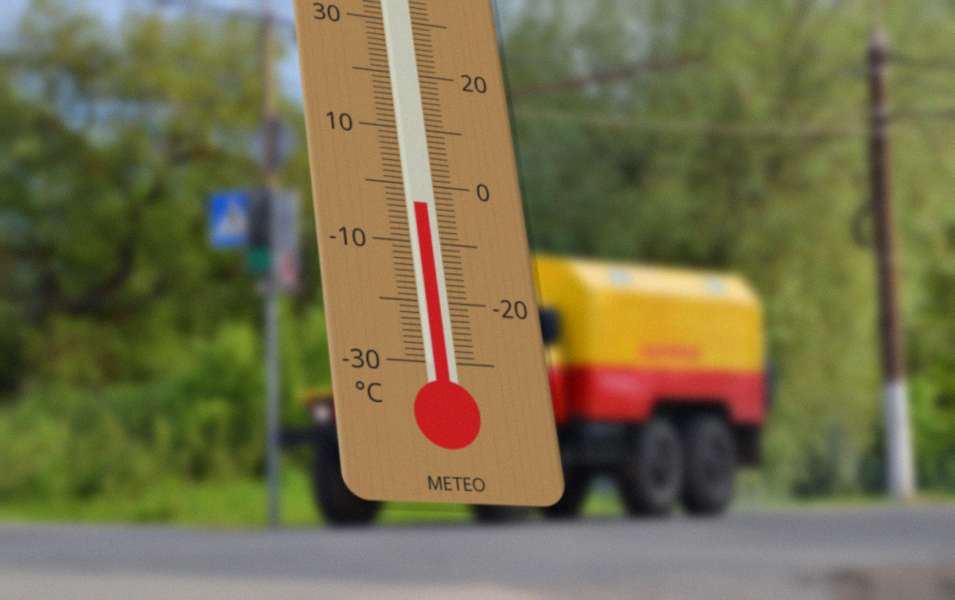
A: -3 °C
